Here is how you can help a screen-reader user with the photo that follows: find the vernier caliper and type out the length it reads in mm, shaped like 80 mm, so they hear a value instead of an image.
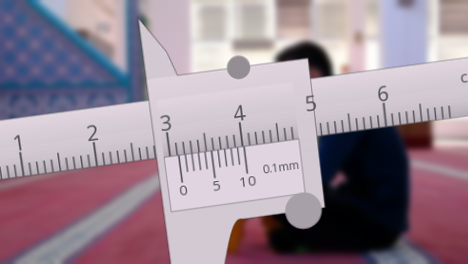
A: 31.2 mm
